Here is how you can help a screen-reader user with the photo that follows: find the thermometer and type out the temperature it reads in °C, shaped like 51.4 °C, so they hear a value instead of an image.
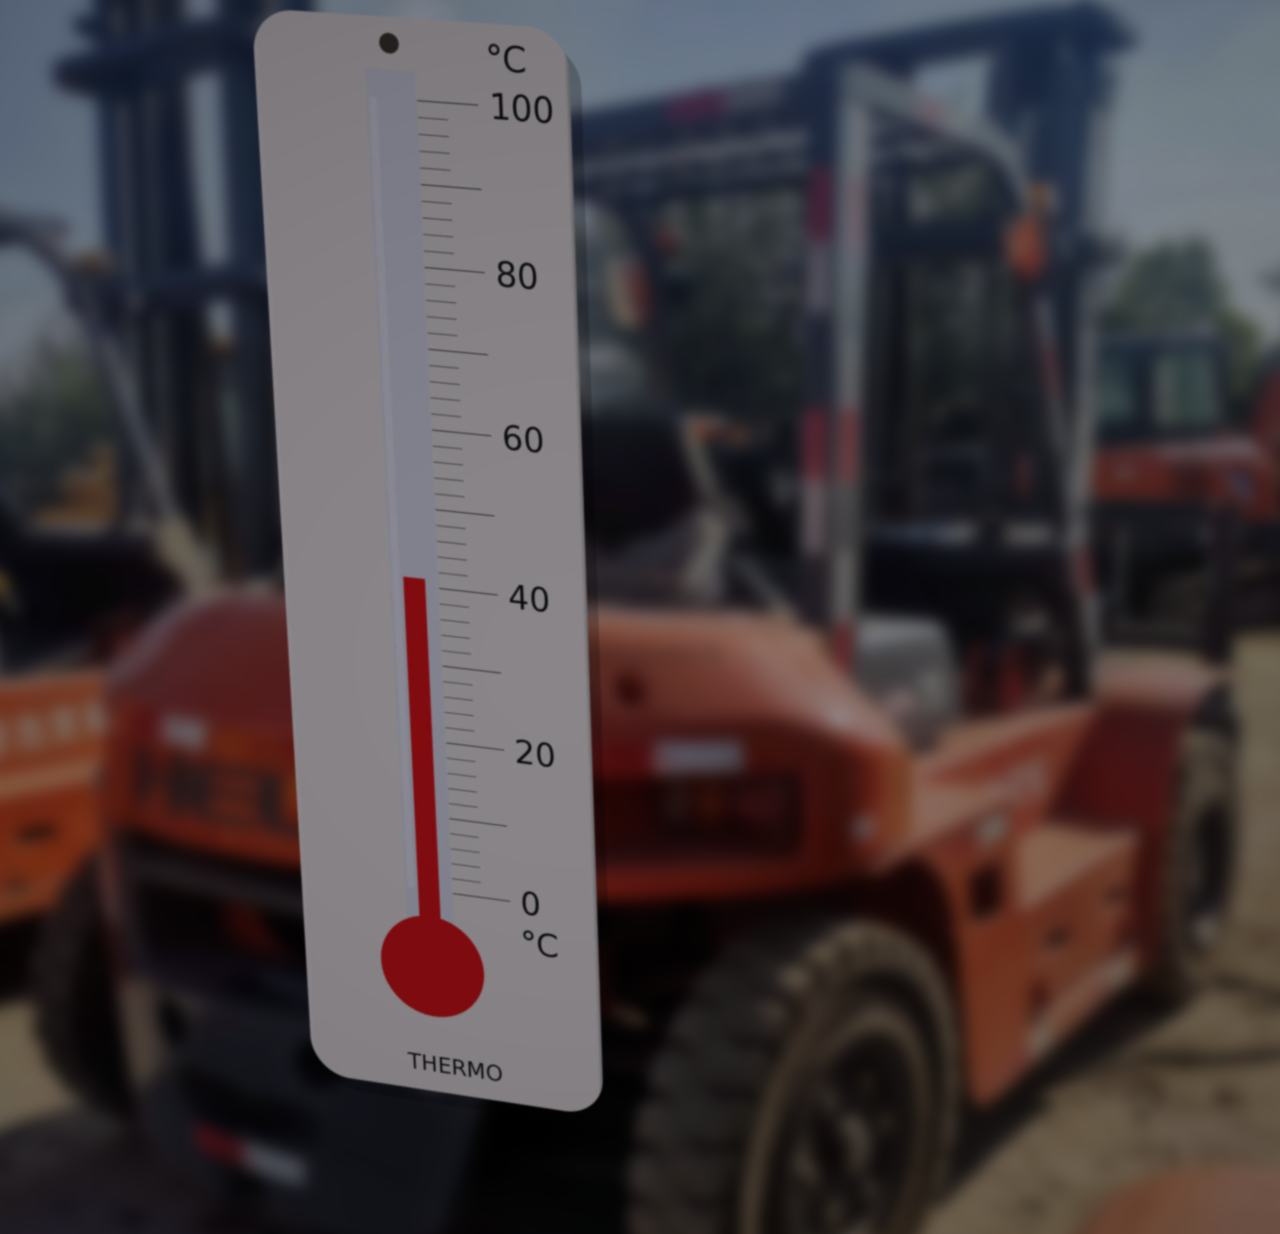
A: 41 °C
